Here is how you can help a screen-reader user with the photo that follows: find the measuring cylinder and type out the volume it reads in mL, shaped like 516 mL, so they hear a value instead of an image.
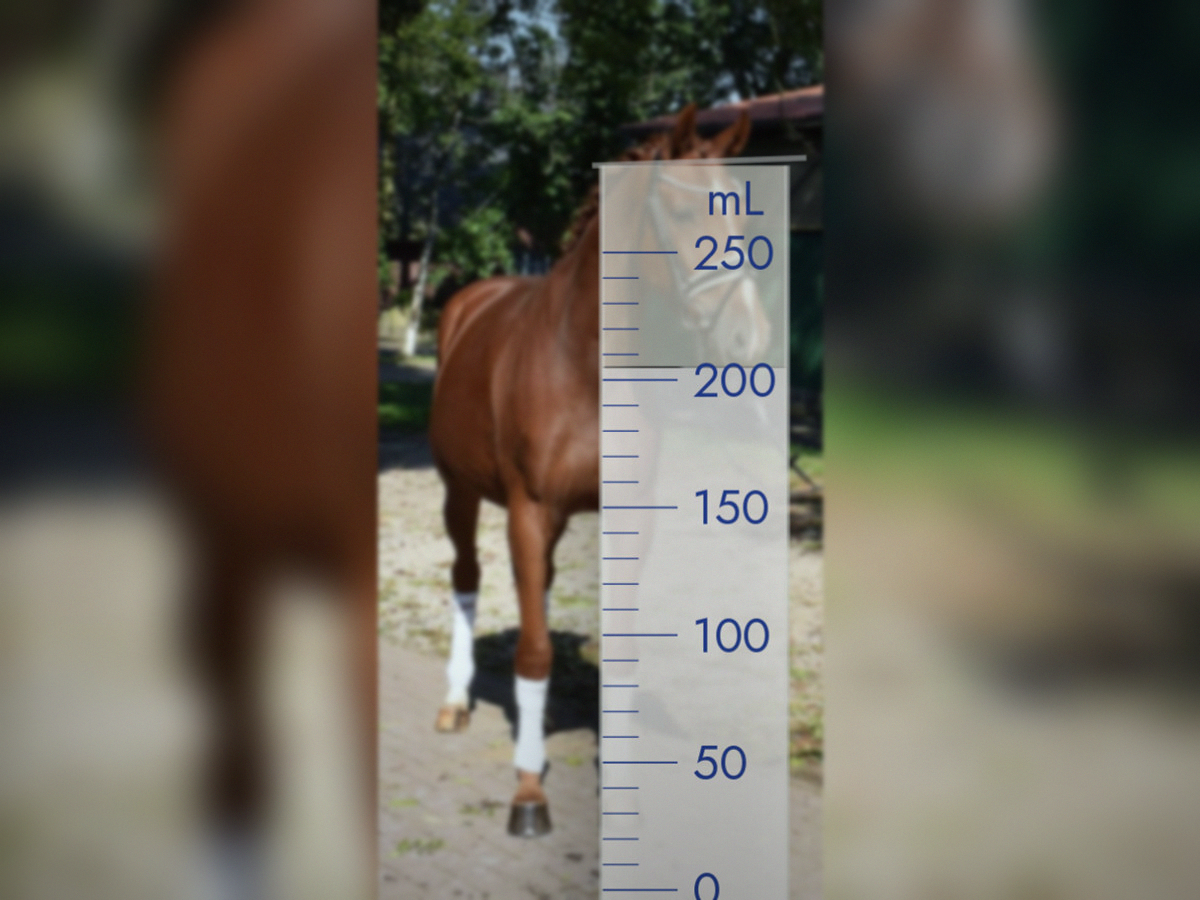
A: 205 mL
